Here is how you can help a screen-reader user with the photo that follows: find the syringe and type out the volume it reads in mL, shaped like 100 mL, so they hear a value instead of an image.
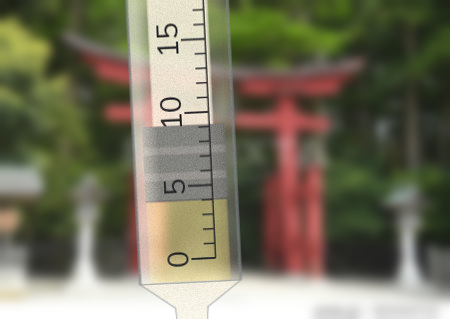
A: 4 mL
